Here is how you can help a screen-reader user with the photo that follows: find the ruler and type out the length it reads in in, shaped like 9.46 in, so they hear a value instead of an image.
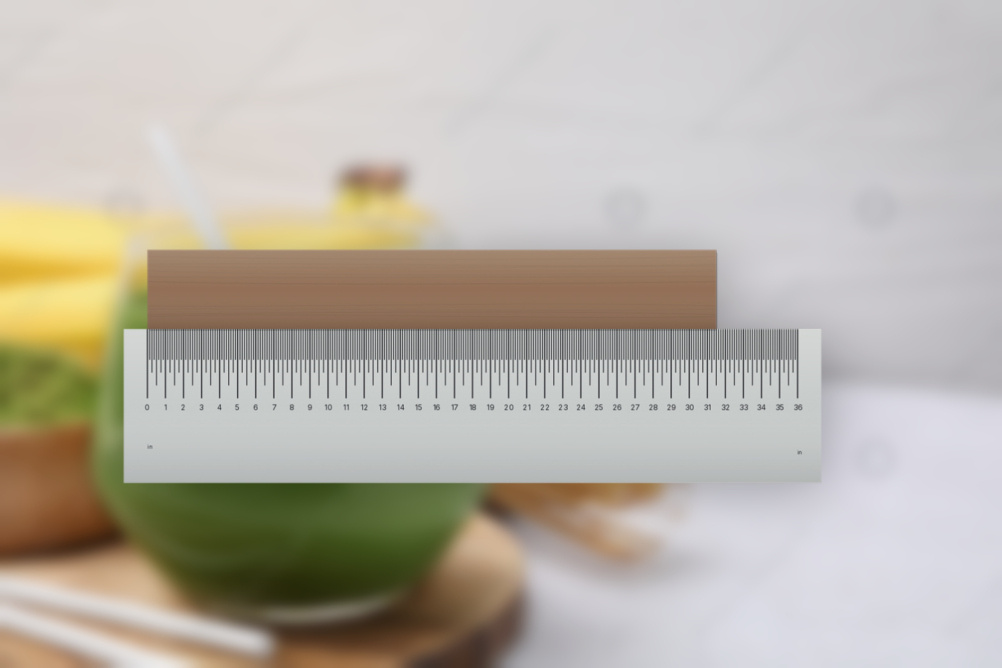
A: 31.5 in
